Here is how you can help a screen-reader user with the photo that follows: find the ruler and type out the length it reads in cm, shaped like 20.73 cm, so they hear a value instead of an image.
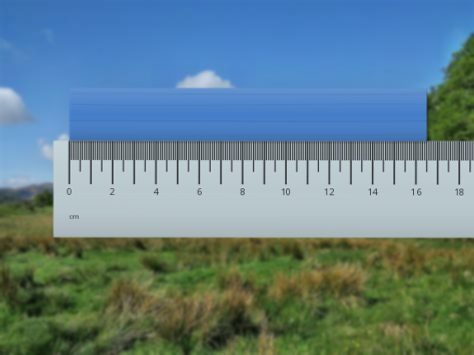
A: 16.5 cm
